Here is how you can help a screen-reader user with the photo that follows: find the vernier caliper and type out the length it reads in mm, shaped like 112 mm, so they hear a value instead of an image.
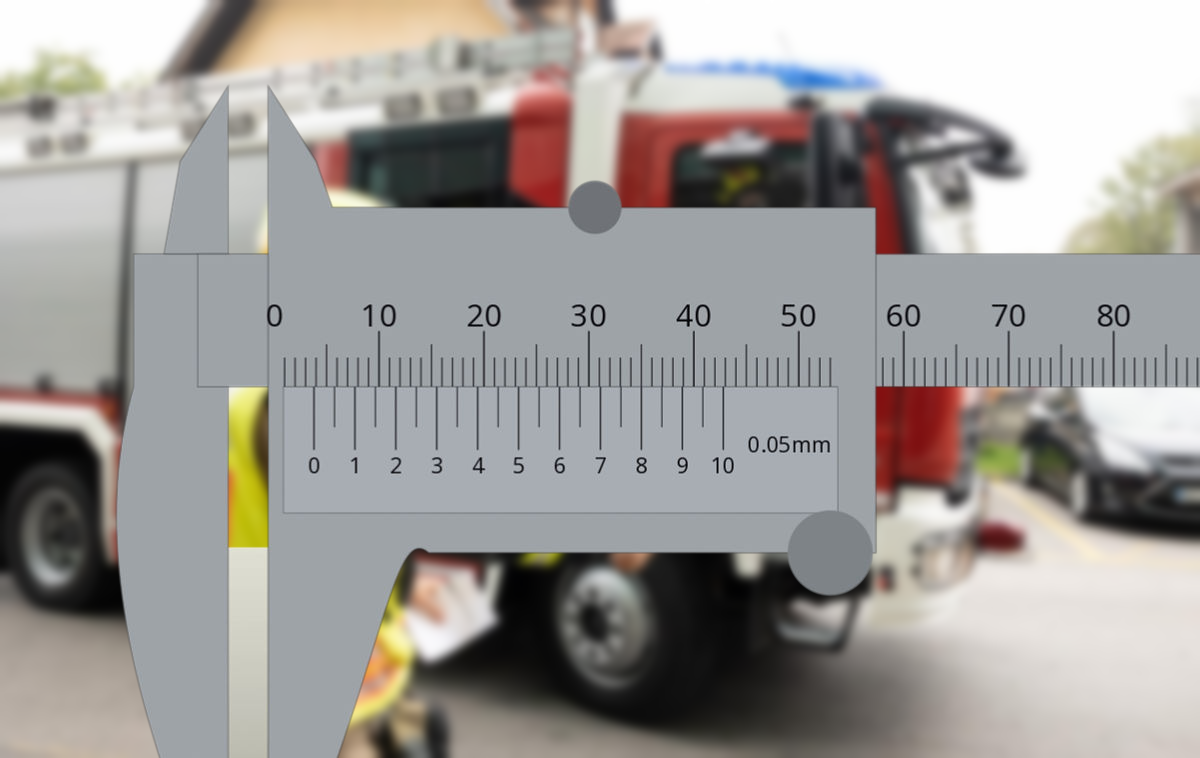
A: 3.8 mm
